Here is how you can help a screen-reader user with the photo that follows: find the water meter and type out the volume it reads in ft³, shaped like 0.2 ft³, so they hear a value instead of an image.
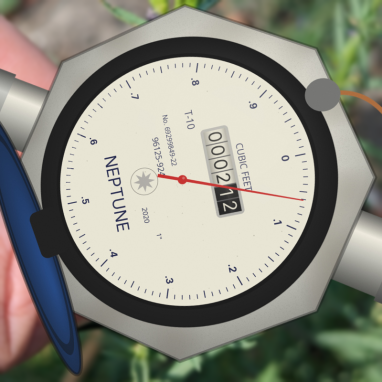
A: 212.06 ft³
